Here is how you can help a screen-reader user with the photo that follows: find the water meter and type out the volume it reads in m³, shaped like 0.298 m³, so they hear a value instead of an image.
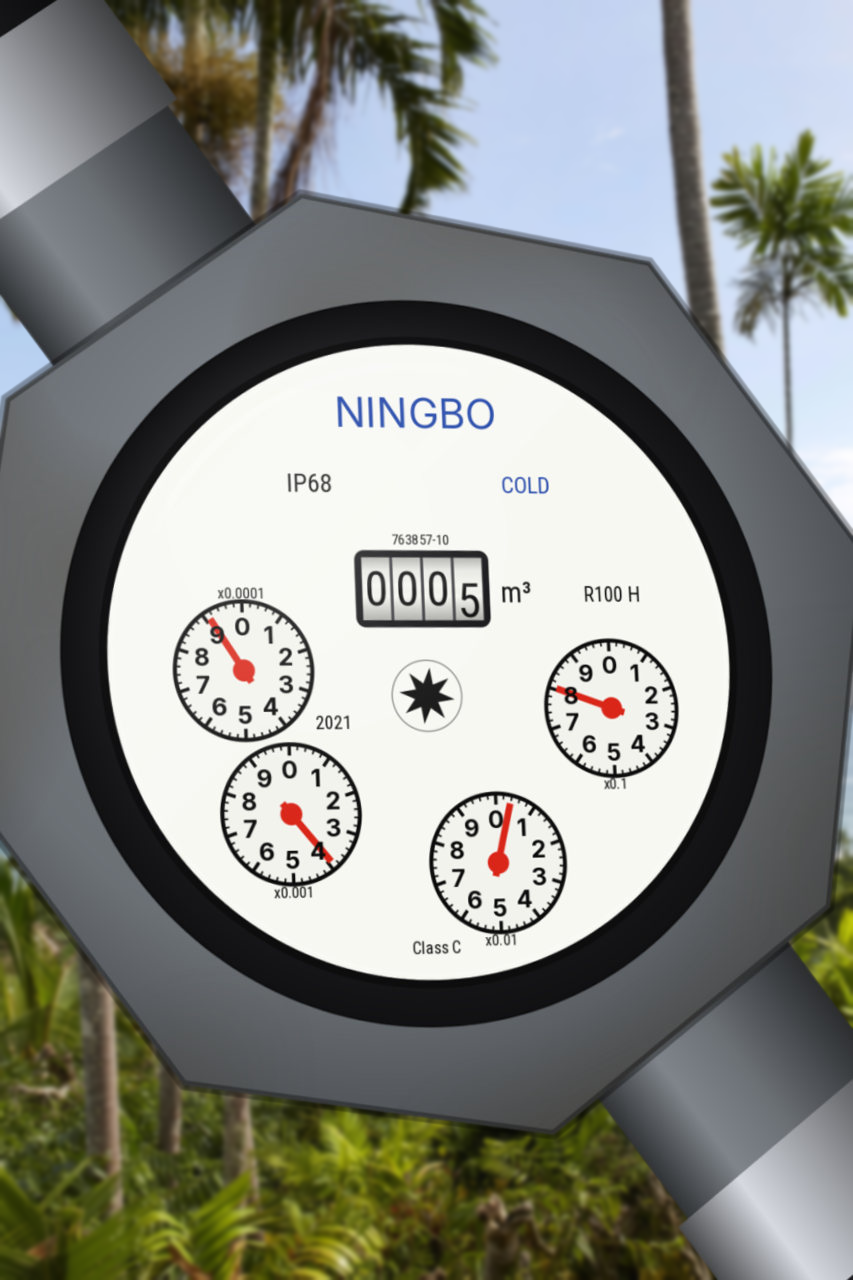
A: 4.8039 m³
